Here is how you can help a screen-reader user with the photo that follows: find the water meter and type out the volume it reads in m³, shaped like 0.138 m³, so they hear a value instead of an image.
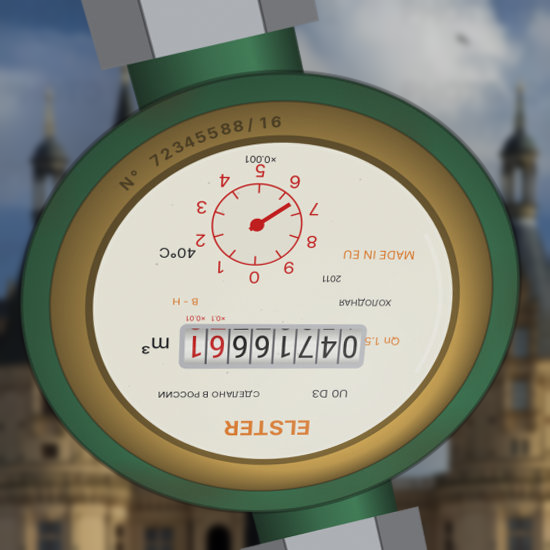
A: 47166.616 m³
